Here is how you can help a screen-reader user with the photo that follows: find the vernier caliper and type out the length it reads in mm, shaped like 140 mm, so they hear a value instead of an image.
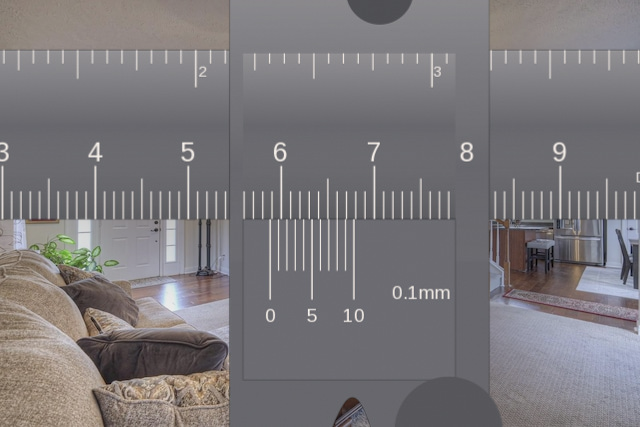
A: 58.8 mm
